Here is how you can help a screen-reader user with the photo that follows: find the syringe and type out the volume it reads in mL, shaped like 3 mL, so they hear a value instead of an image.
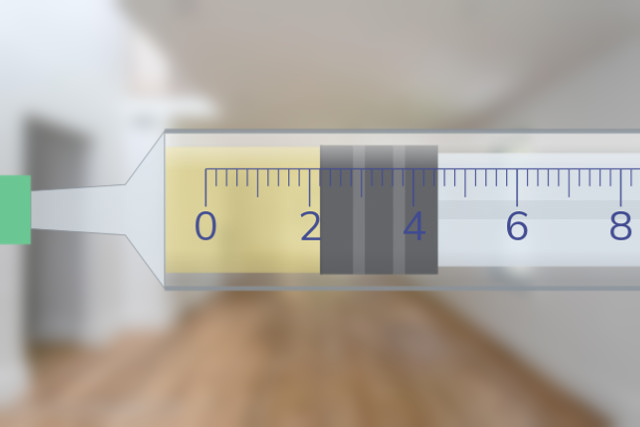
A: 2.2 mL
